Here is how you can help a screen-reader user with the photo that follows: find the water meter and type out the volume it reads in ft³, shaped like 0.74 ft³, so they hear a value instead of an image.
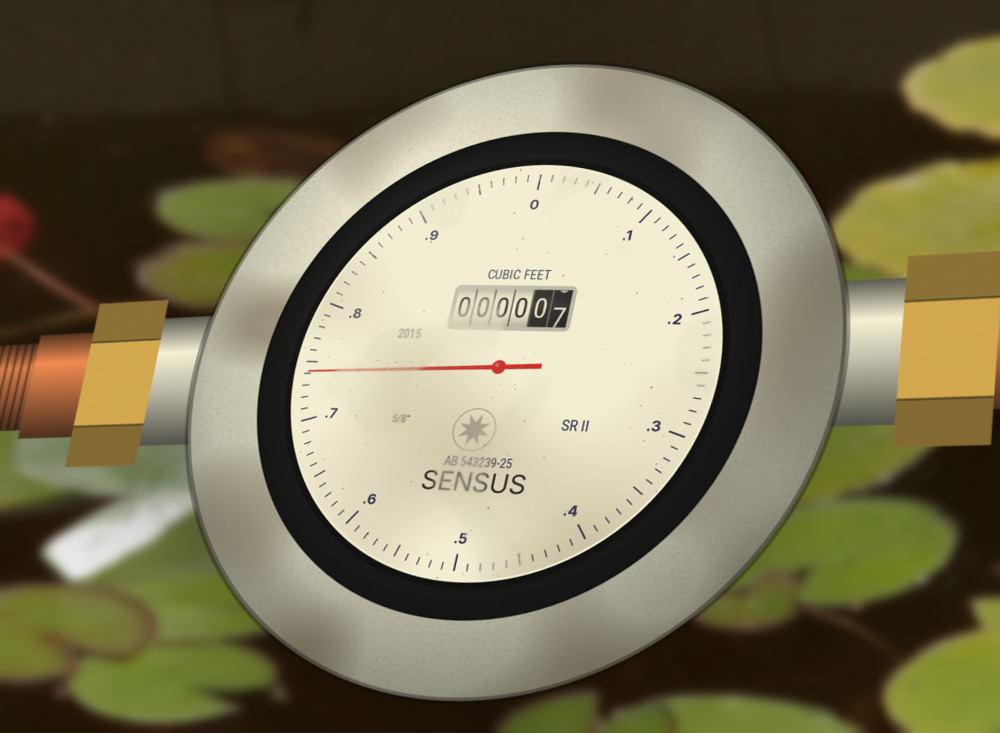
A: 6.74 ft³
